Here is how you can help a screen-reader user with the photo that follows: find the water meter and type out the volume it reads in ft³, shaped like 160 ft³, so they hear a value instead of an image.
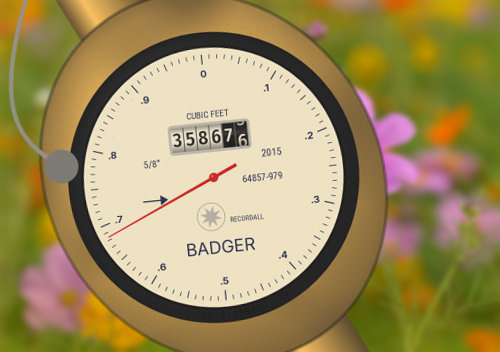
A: 358675.68 ft³
